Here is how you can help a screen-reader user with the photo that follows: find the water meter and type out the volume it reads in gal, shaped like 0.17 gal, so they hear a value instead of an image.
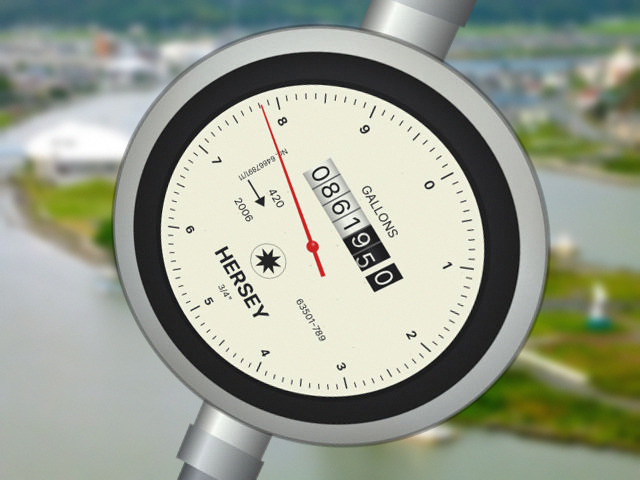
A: 861947.8 gal
